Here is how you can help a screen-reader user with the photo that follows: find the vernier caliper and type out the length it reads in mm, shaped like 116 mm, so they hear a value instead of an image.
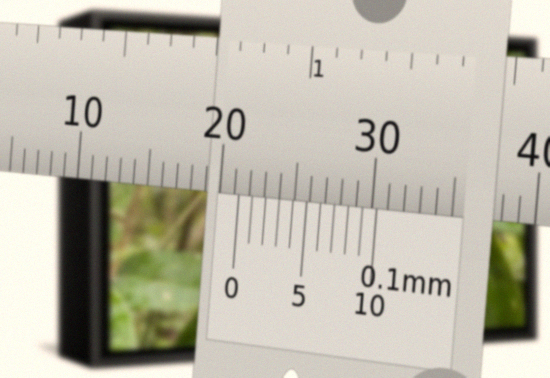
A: 21.3 mm
